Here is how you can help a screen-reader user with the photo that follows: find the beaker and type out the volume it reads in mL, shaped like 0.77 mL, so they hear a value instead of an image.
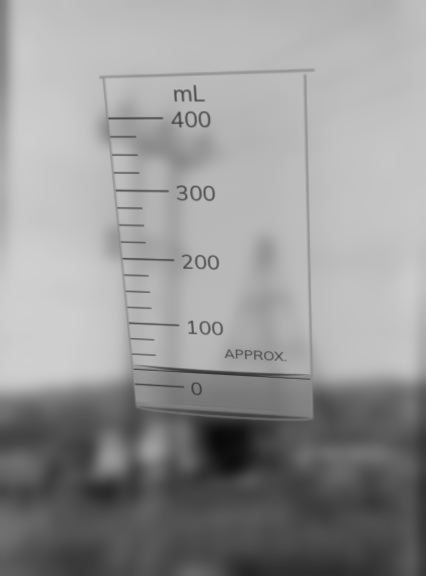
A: 25 mL
